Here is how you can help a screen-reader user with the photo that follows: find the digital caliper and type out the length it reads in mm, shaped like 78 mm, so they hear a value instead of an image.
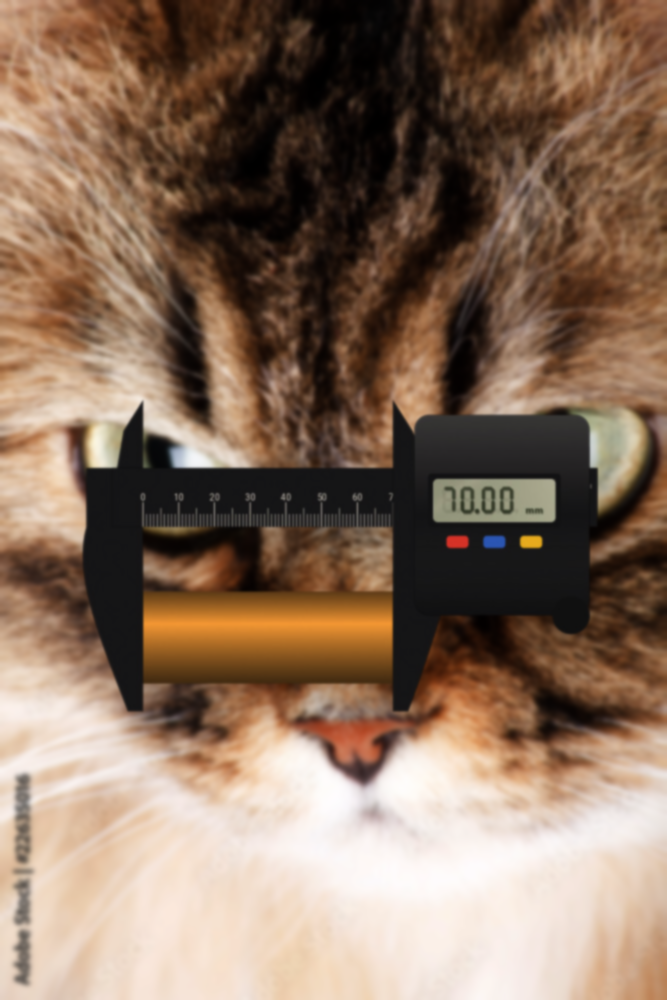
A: 70.00 mm
